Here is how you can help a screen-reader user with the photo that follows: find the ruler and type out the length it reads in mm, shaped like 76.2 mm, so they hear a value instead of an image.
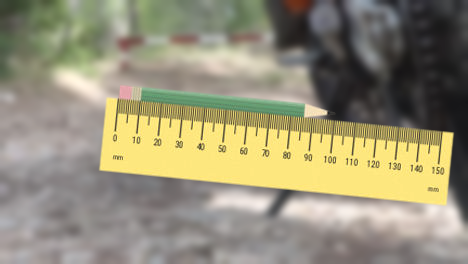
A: 100 mm
